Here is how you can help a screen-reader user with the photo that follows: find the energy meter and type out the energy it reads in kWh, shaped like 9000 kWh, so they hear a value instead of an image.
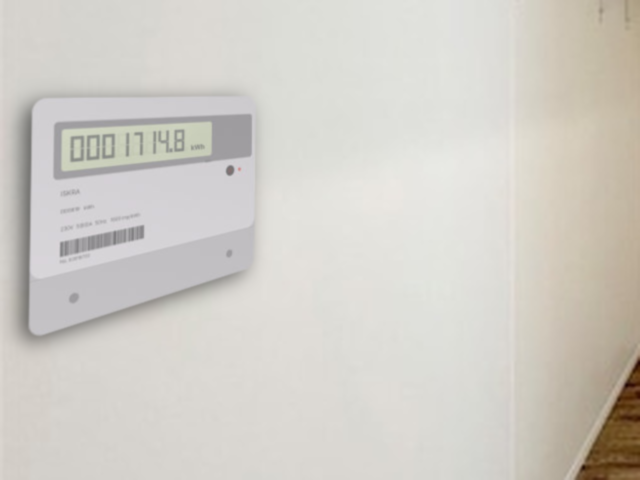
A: 1714.8 kWh
